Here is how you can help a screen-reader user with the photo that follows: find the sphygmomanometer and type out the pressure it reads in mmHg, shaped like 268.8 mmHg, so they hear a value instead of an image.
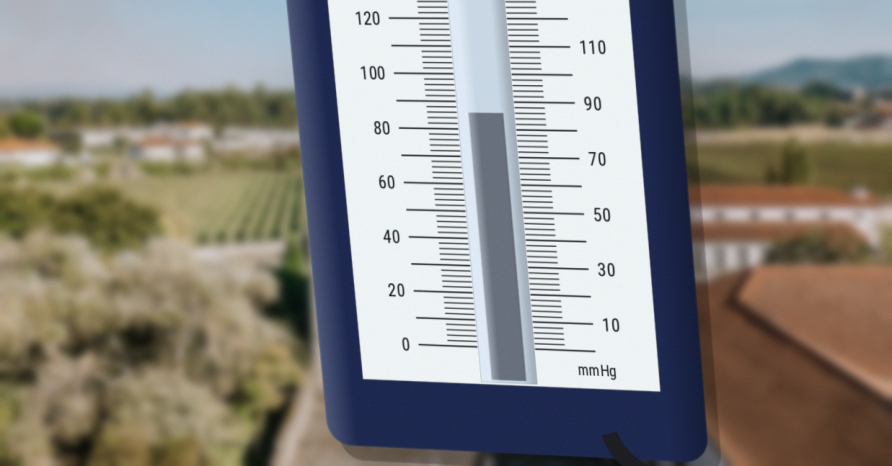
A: 86 mmHg
